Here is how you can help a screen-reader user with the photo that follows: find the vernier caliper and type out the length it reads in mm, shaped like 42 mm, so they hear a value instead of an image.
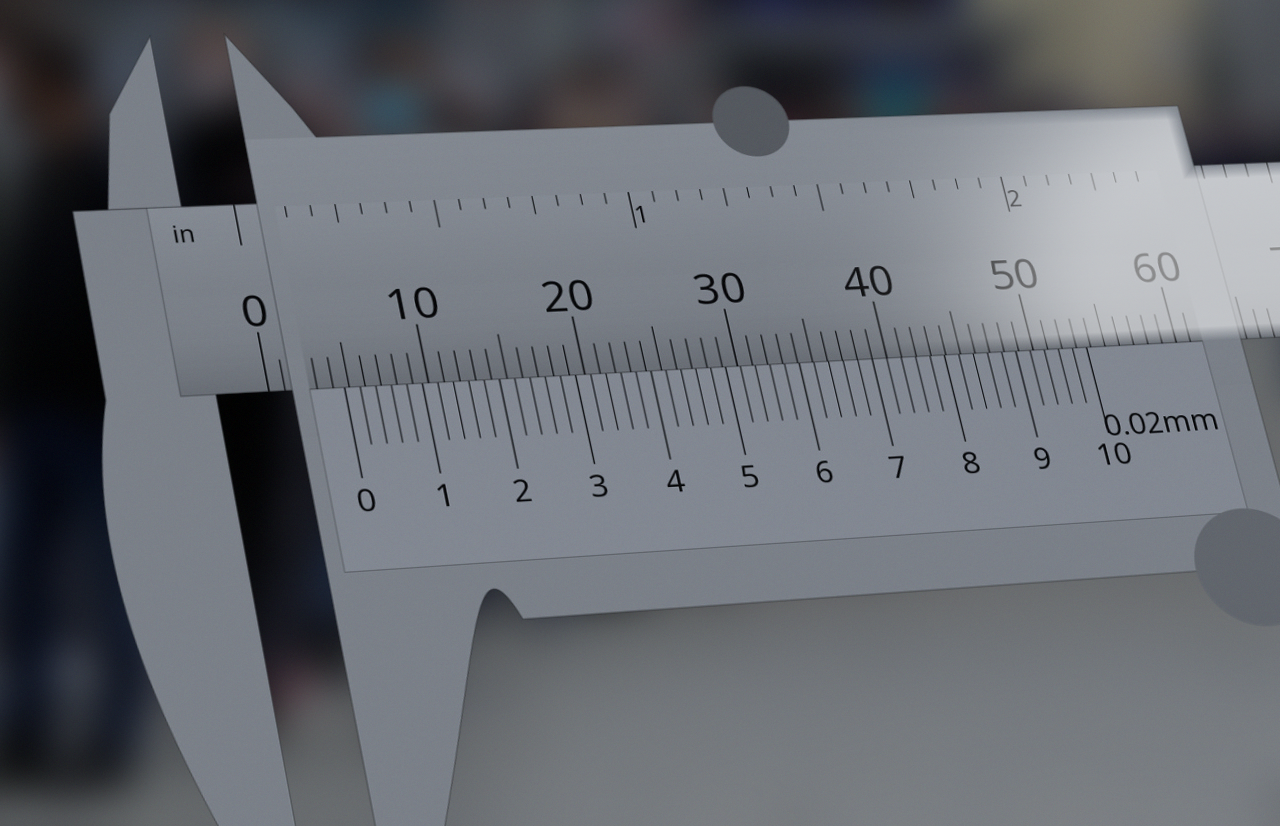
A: 4.7 mm
